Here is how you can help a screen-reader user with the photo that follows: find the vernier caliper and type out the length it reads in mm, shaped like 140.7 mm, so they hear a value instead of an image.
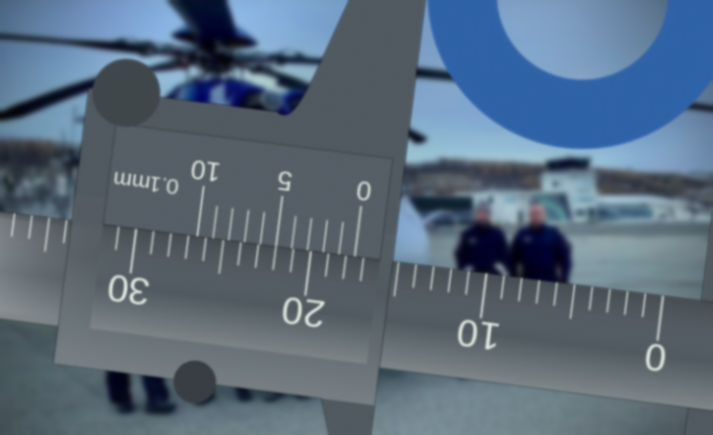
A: 17.5 mm
